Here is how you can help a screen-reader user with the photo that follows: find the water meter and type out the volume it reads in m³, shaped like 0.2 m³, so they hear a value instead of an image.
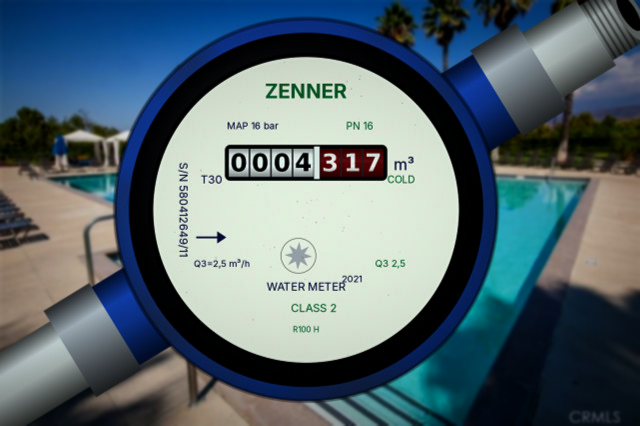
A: 4.317 m³
